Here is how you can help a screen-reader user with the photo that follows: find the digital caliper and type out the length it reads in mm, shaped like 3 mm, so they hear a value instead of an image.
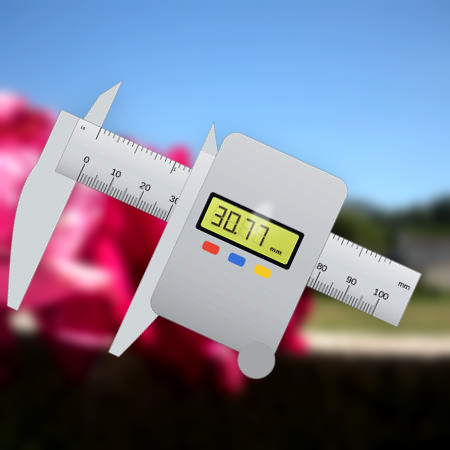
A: 30.77 mm
